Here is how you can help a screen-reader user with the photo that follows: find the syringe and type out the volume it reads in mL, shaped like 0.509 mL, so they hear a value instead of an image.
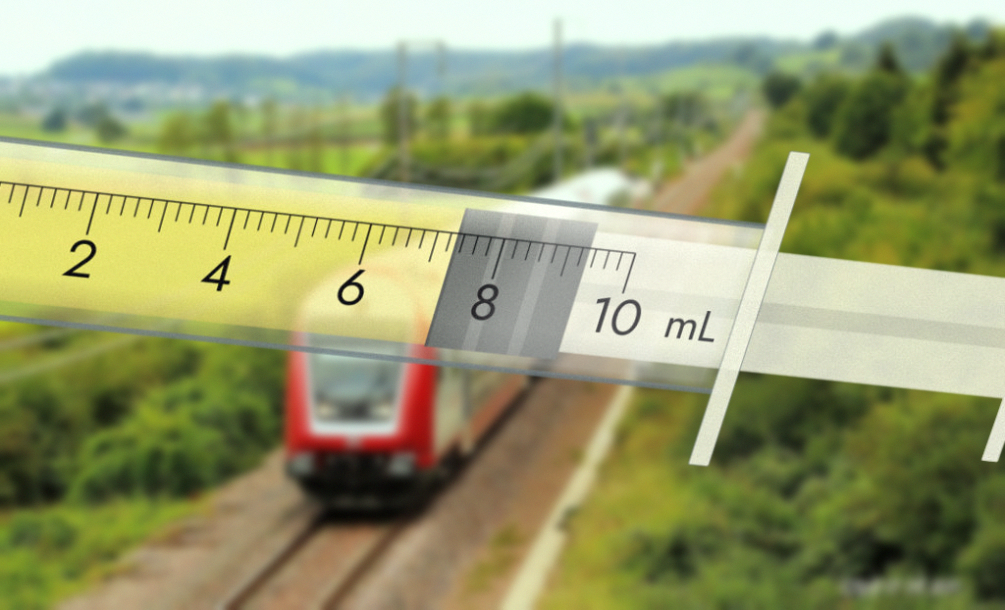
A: 7.3 mL
